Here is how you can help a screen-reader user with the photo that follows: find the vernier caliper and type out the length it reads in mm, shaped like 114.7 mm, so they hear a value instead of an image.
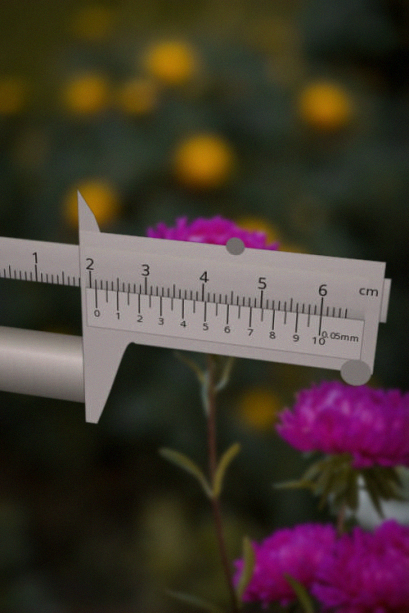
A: 21.0 mm
